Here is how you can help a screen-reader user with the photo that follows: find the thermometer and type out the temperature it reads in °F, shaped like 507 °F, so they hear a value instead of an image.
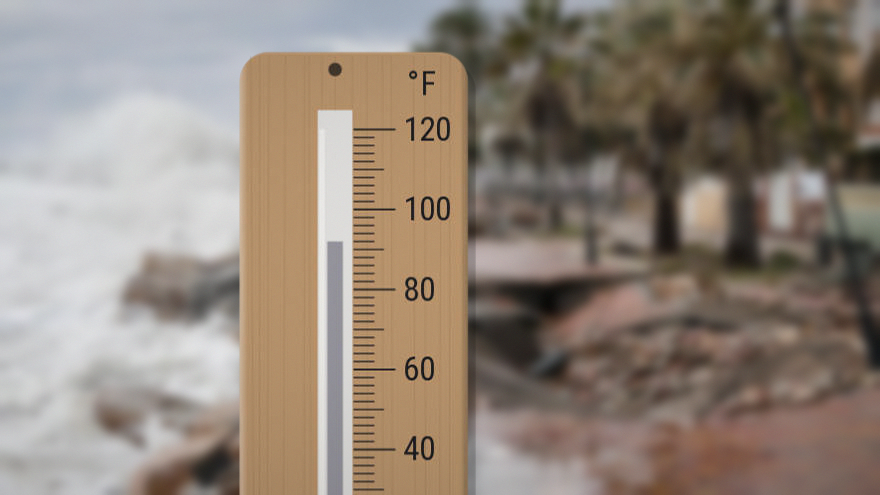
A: 92 °F
